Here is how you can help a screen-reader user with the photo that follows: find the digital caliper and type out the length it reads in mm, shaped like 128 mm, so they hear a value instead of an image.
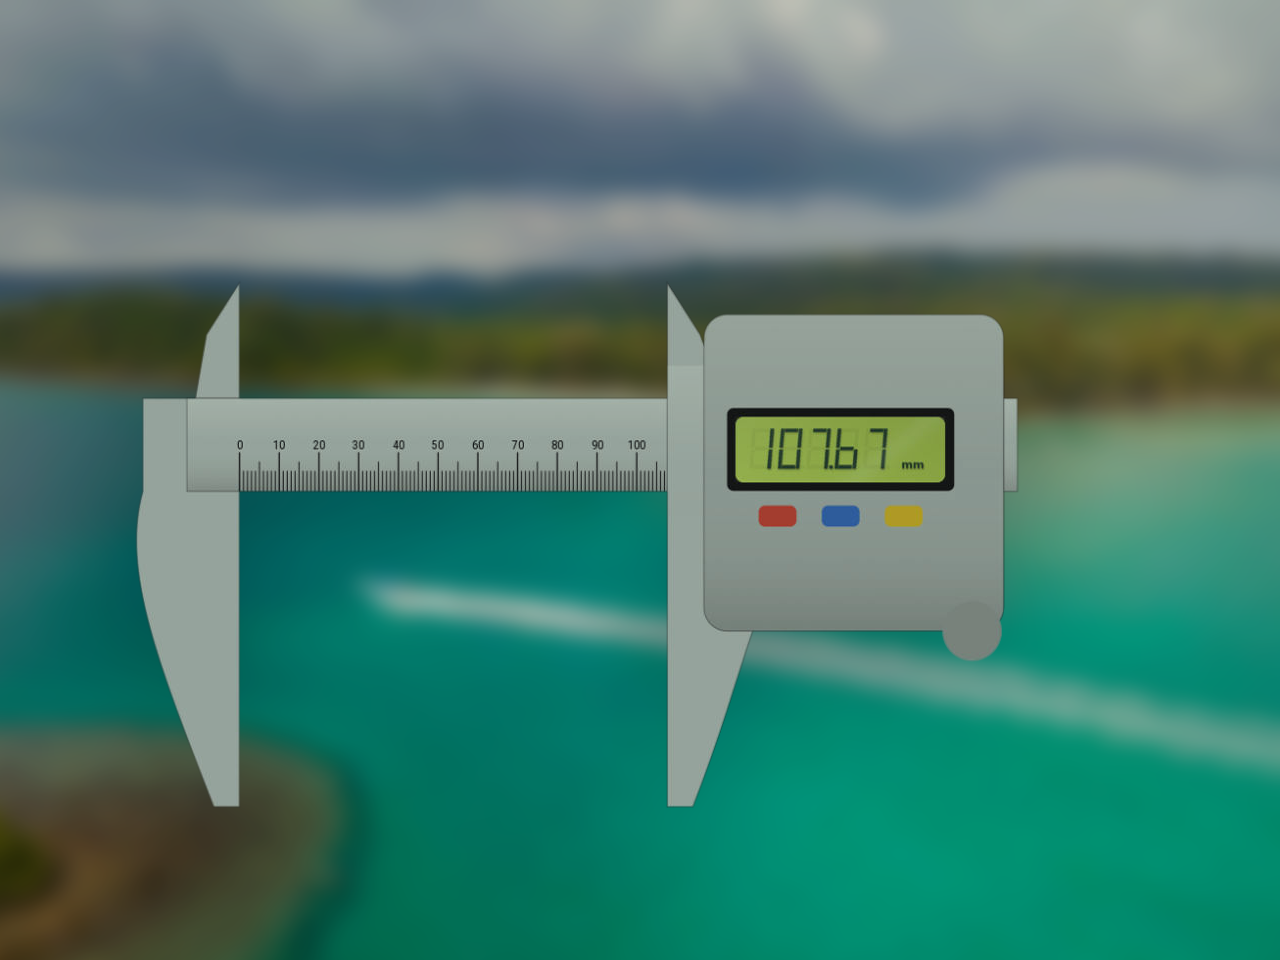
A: 107.67 mm
